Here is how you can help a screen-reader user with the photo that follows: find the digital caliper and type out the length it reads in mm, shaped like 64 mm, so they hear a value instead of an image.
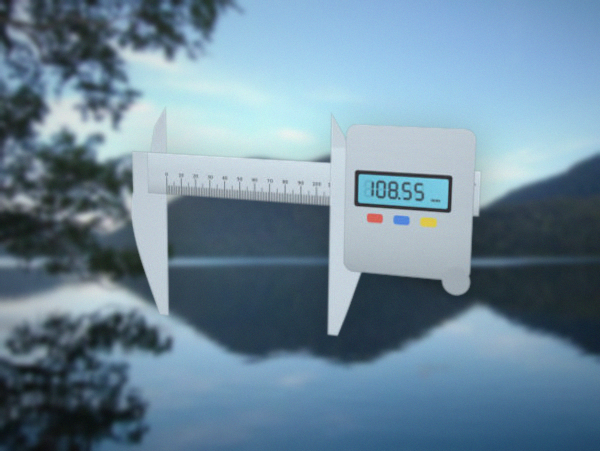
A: 108.55 mm
